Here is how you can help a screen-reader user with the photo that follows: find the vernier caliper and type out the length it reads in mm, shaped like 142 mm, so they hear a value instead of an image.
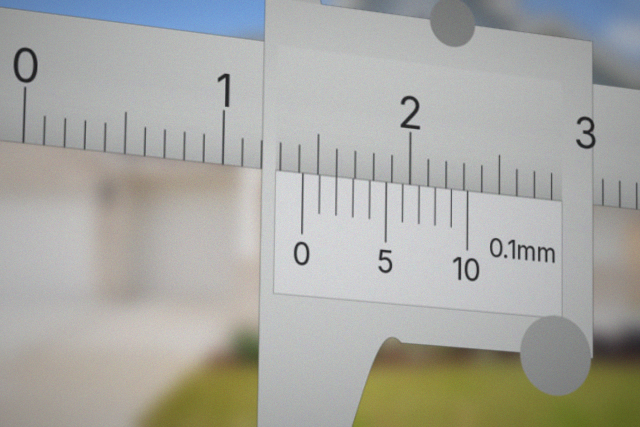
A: 14.2 mm
